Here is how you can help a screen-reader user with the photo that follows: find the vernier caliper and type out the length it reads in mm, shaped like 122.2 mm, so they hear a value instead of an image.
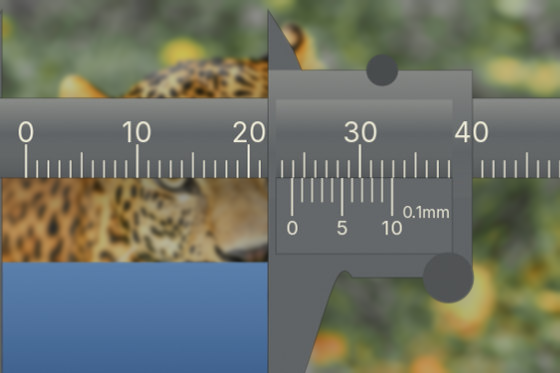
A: 23.9 mm
